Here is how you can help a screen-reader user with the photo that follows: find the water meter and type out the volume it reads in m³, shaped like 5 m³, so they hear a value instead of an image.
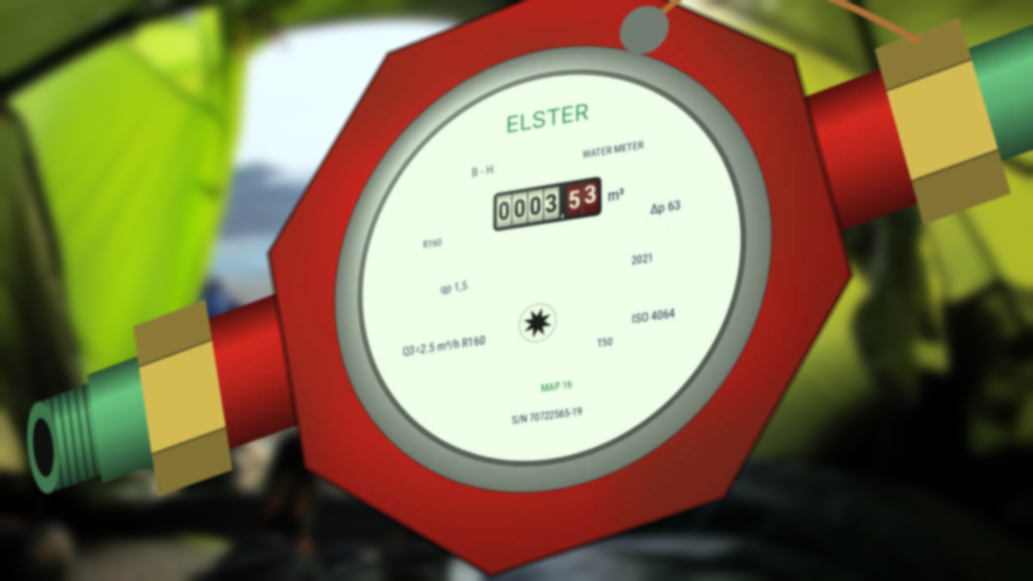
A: 3.53 m³
